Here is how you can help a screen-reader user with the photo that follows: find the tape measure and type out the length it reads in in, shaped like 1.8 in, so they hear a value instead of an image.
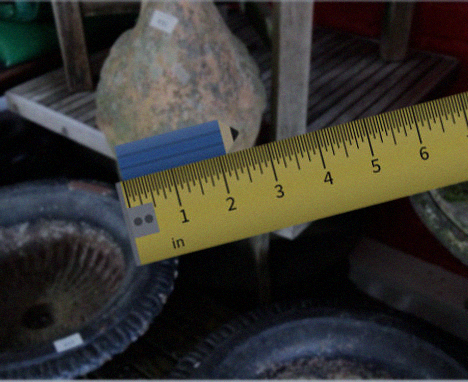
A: 2.5 in
